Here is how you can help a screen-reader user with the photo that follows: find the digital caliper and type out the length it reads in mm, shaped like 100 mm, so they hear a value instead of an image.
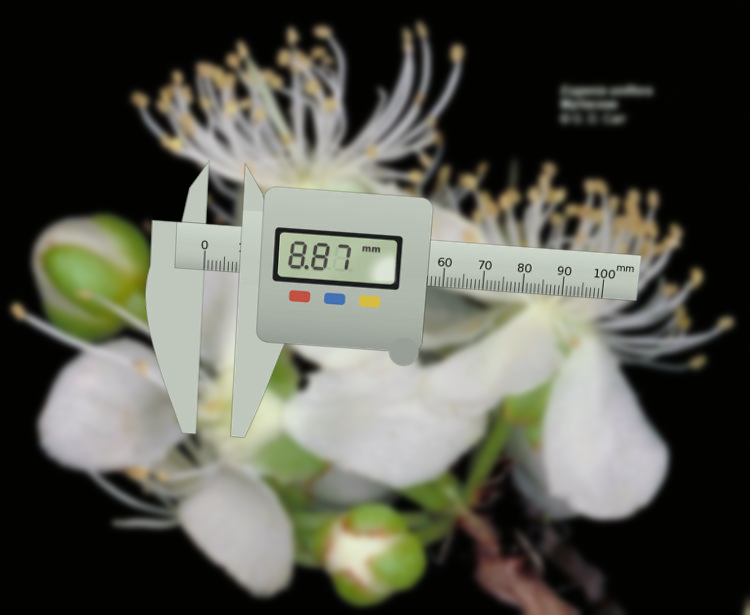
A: 8.87 mm
